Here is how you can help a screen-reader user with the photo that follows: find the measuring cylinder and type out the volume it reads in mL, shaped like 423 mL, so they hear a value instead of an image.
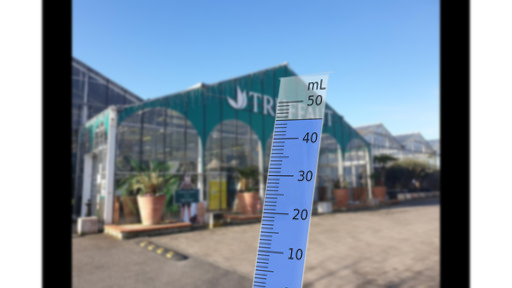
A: 45 mL
